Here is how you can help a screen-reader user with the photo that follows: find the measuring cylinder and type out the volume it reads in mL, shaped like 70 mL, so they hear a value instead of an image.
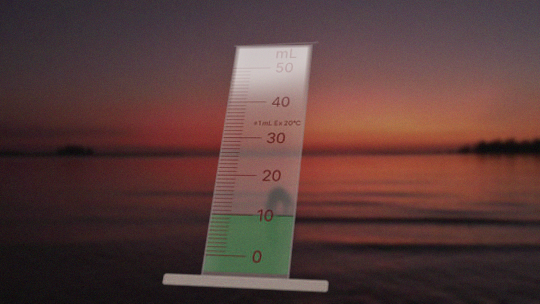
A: 10 mL
